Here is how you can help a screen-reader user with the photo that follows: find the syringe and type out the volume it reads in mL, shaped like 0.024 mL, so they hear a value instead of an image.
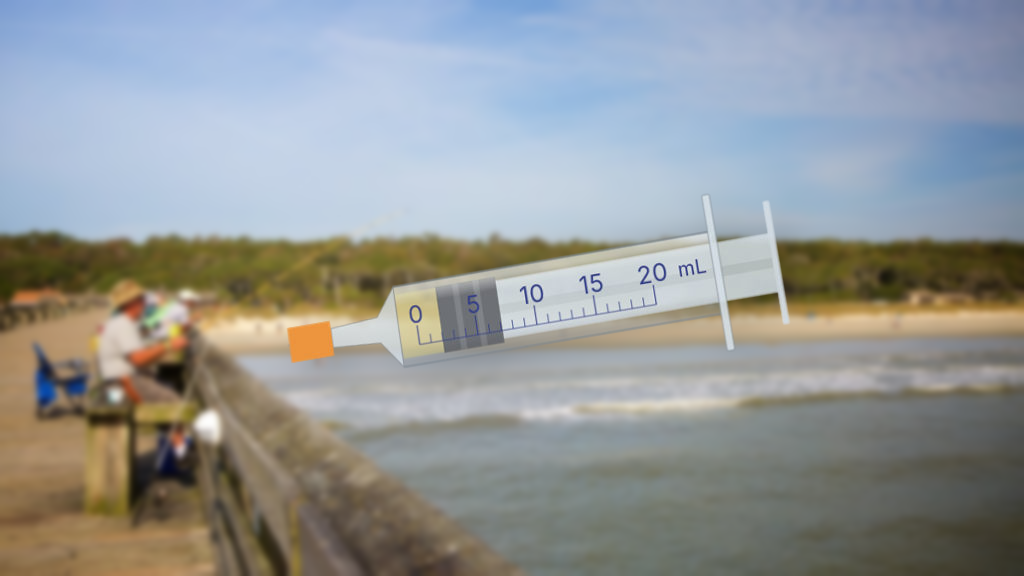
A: 2 mL
